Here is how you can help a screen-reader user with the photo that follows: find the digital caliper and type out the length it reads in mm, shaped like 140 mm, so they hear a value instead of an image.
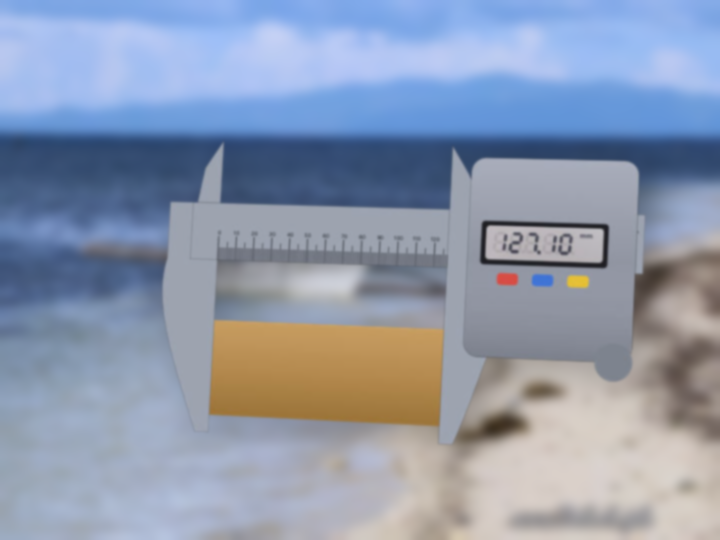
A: 127.10 mm
